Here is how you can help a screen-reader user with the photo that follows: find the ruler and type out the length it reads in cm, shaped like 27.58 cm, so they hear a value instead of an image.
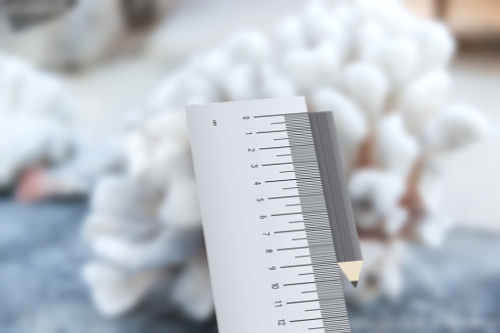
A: 10.5 cm
